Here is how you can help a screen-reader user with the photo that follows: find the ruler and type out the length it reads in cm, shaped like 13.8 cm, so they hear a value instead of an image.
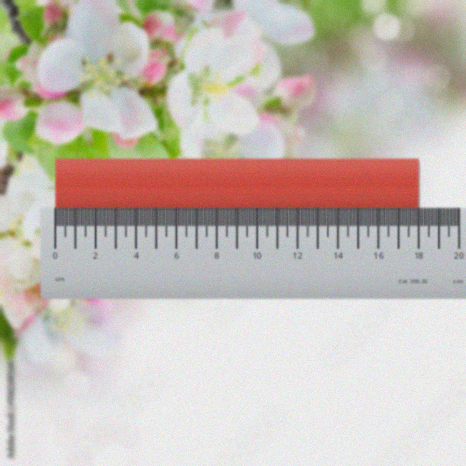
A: 18 cm
